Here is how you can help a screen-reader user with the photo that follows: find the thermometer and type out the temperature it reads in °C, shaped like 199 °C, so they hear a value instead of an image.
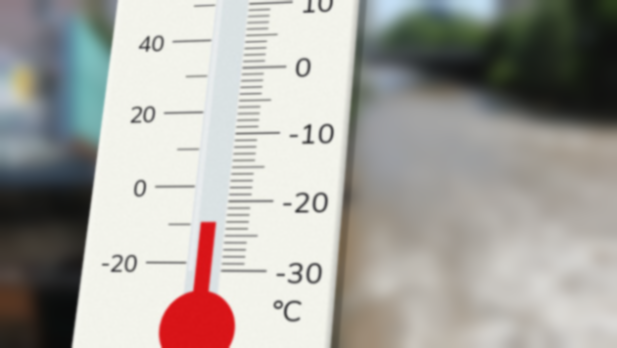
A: -23 °C
